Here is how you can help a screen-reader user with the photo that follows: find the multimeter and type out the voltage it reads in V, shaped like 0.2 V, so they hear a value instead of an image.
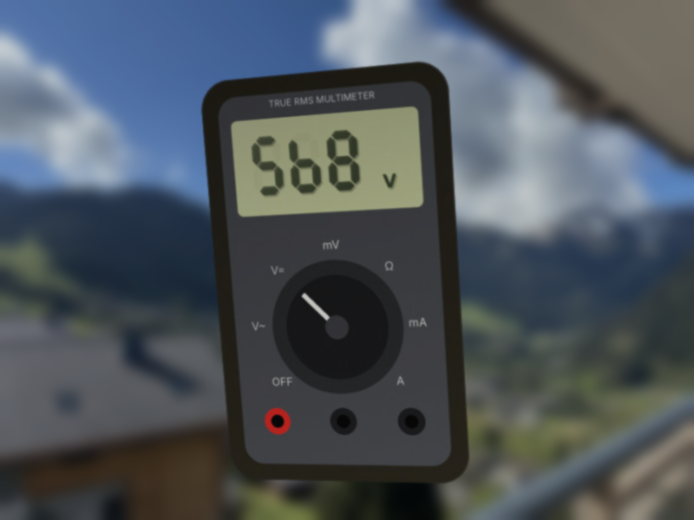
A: 568 V
